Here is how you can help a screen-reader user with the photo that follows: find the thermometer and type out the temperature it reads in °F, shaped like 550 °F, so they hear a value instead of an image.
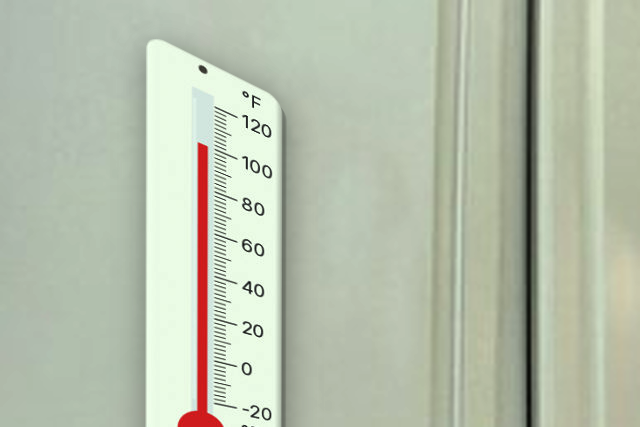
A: 100 °F
